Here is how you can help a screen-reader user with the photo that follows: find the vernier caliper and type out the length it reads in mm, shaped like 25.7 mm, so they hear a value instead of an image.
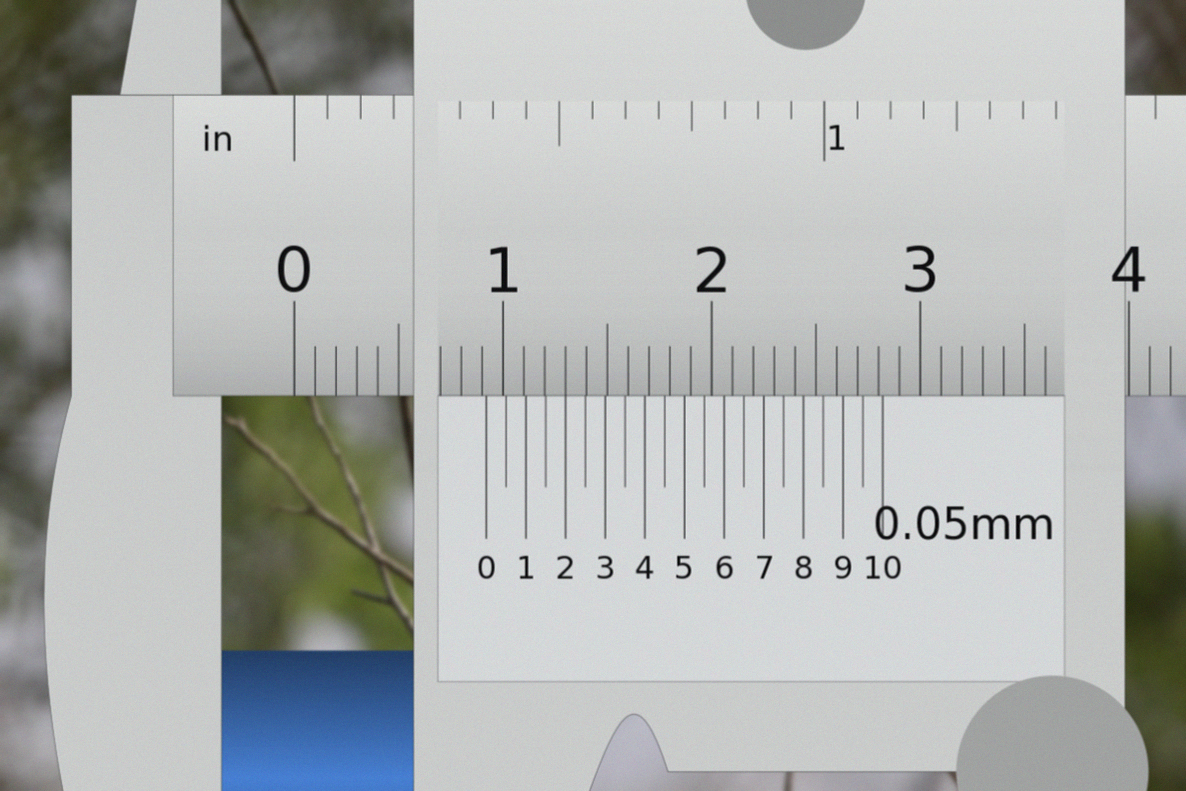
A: 9.2 mm
